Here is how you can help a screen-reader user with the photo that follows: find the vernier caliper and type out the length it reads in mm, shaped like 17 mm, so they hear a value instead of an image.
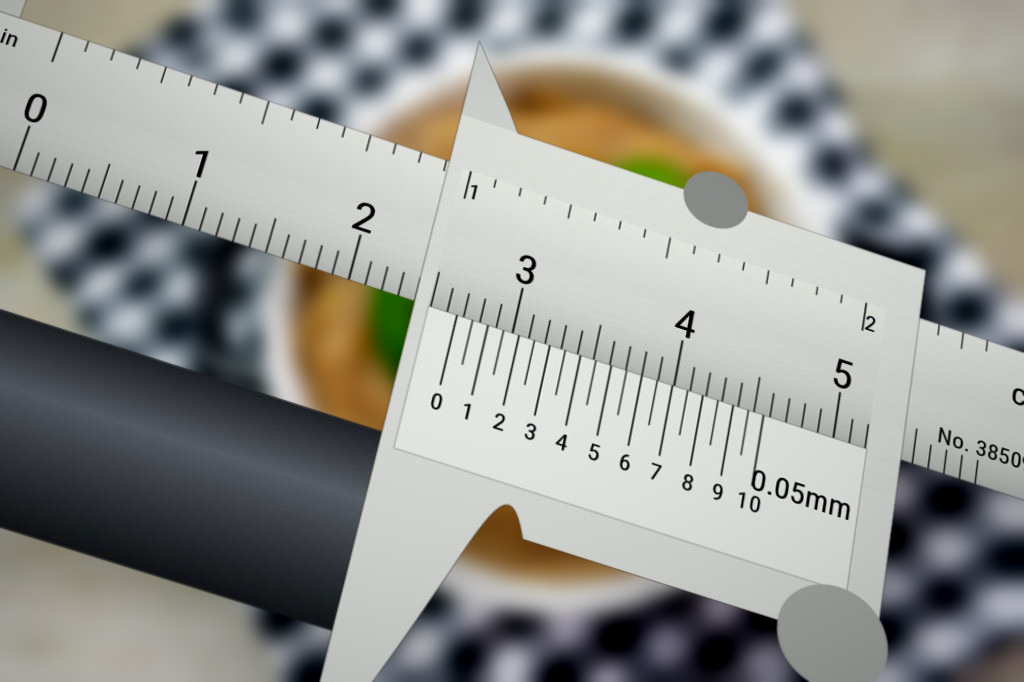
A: 26.6 mm
